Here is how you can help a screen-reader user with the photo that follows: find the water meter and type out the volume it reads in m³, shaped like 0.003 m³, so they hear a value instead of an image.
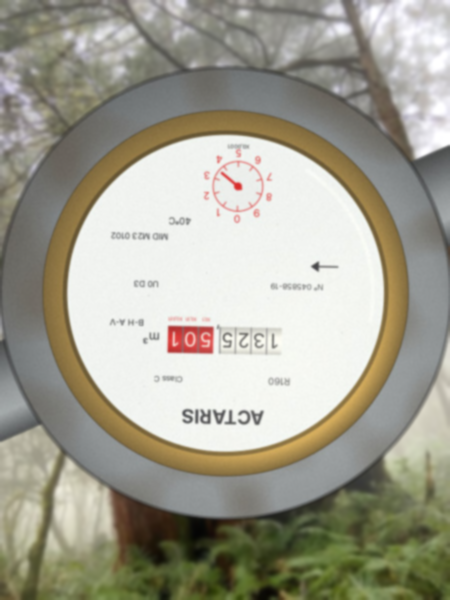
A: 1325.5013 m³
